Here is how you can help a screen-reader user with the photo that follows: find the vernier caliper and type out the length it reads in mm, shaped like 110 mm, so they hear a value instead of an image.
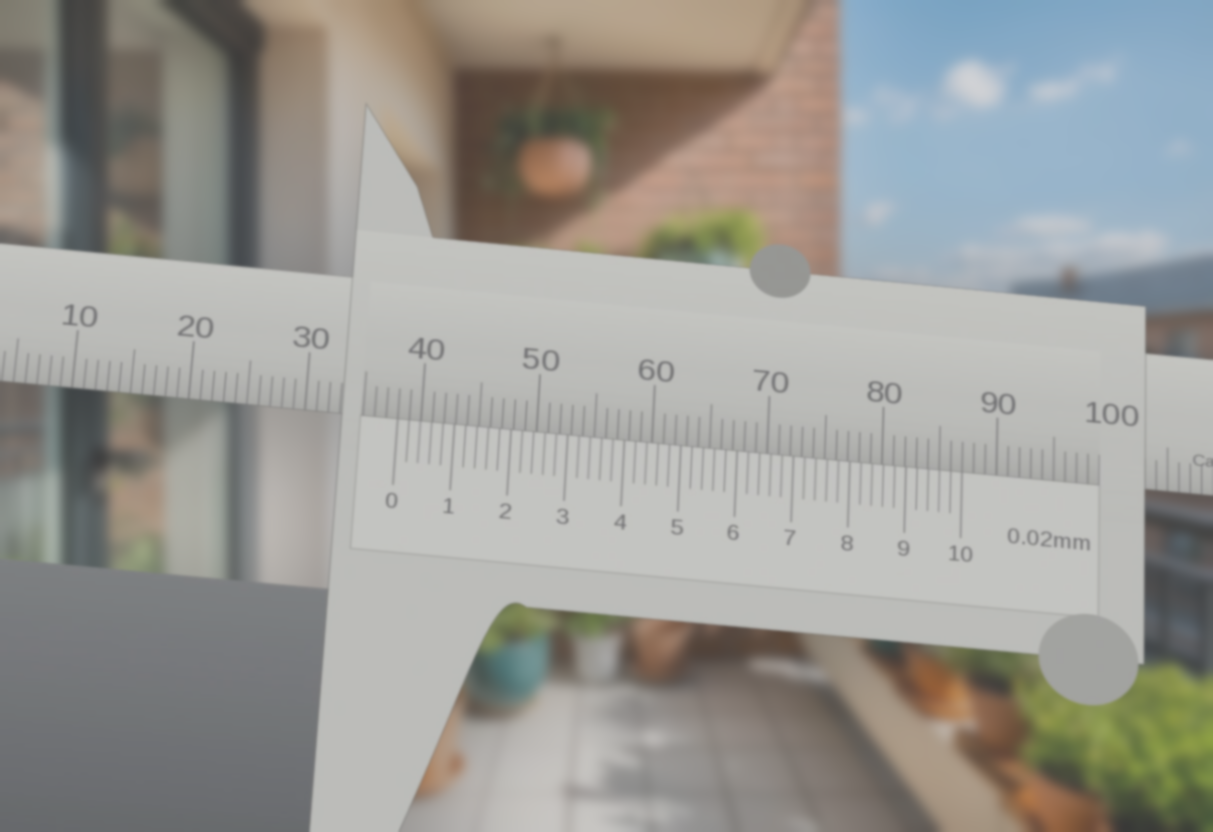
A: 38.0 mm
